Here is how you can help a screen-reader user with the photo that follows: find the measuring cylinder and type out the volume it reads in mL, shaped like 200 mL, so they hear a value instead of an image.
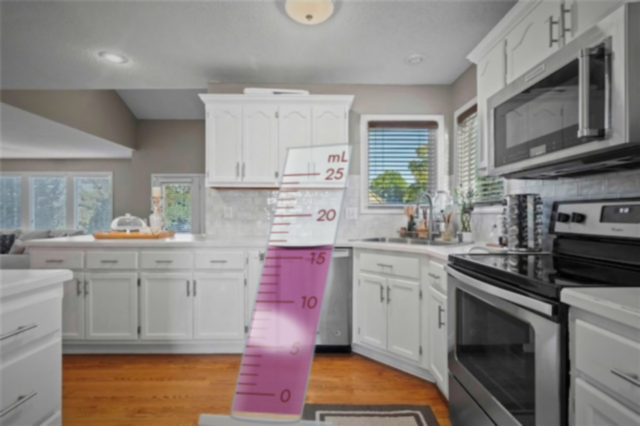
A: 16 mL
